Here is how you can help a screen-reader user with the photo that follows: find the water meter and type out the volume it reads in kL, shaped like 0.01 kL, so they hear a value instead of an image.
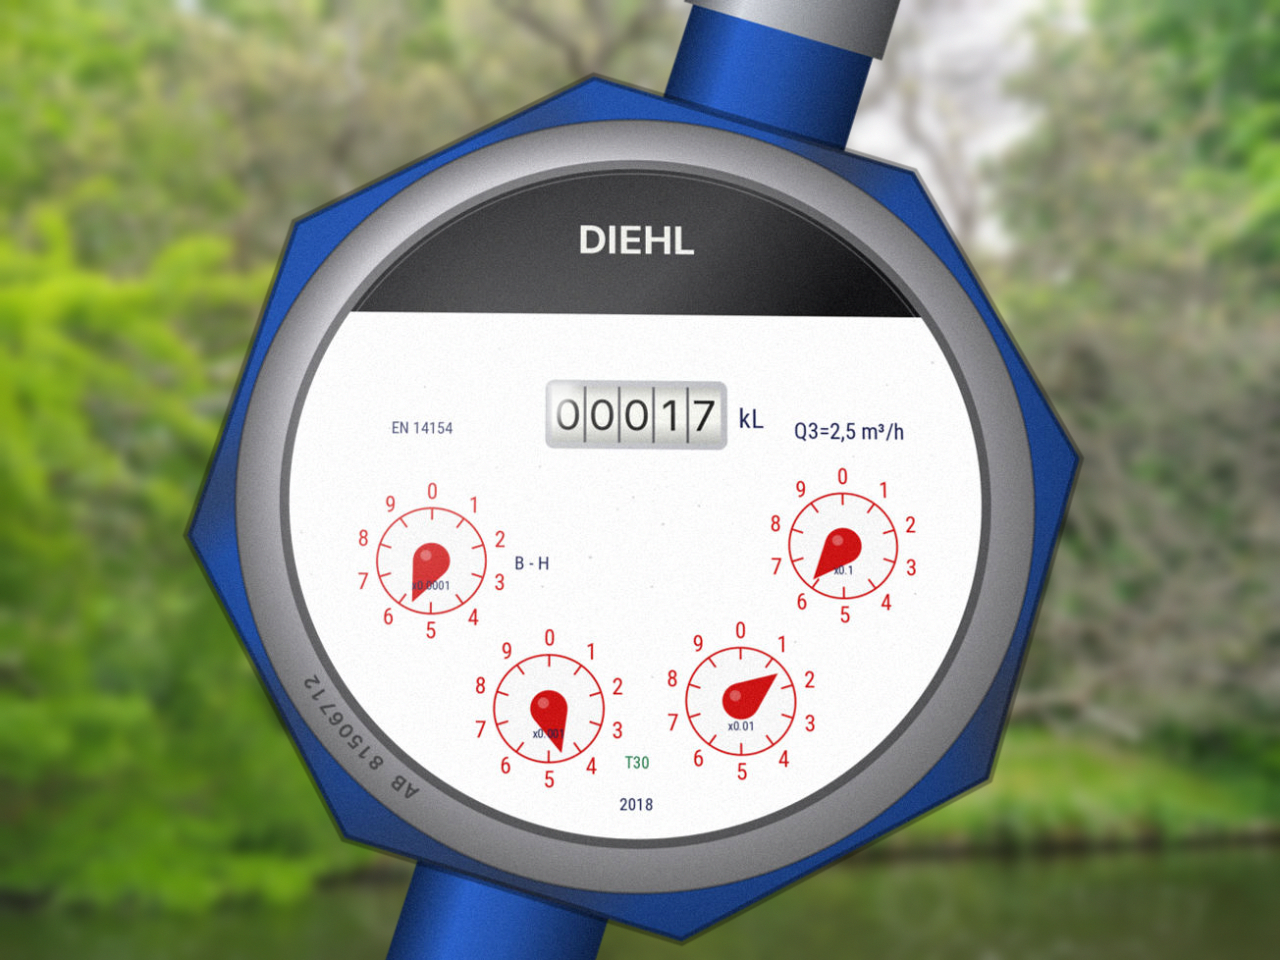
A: 17.6145 kL
